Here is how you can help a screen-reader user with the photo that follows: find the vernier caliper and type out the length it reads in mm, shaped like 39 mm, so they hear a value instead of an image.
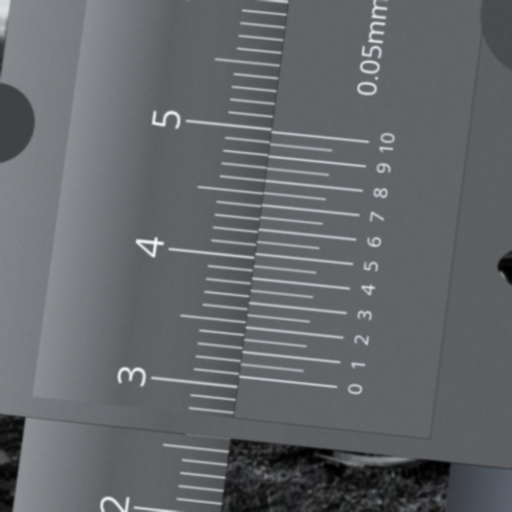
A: 30.8 mm
